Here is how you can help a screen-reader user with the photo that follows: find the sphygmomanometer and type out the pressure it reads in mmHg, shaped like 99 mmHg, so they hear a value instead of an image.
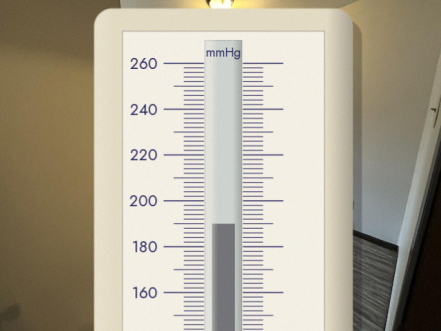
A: 190 mmHg
